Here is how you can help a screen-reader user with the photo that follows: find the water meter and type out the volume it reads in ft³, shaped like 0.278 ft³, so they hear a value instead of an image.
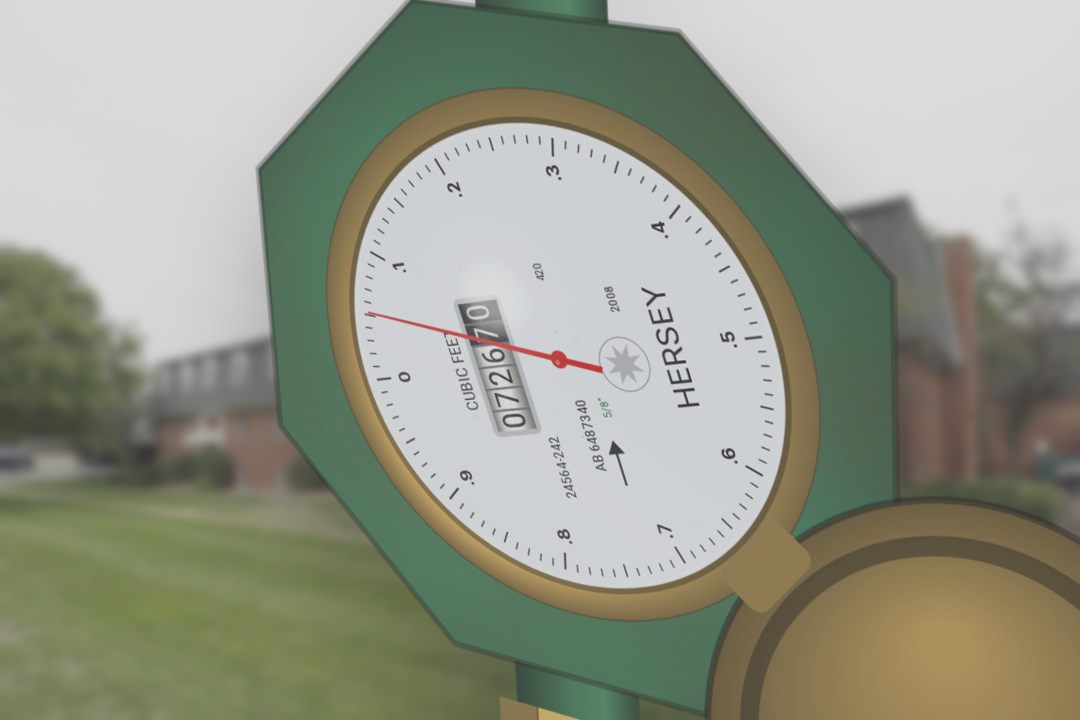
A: 72670.05 ft³
